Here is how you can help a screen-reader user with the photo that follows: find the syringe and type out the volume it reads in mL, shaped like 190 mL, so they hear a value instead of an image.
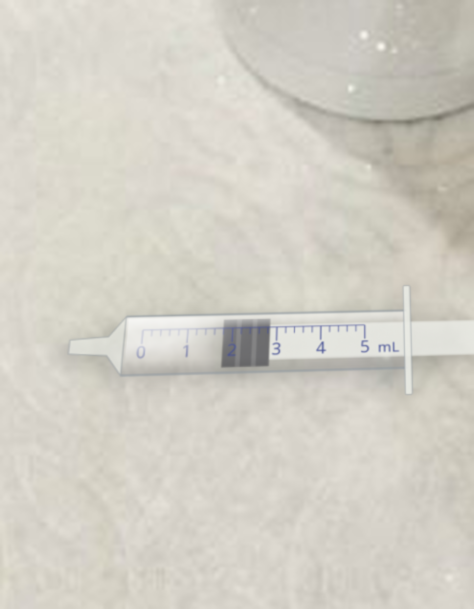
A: 1.8 mL
